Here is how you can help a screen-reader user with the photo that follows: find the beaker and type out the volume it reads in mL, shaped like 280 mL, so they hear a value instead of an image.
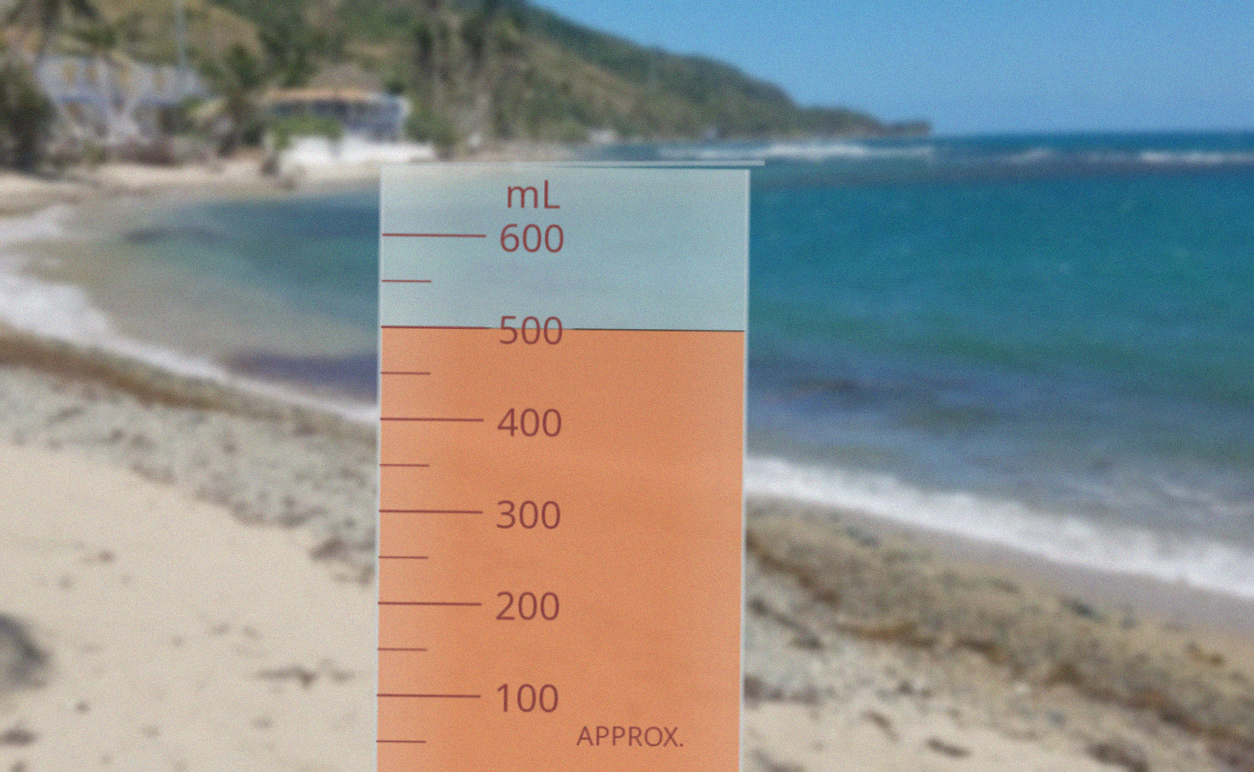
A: 500 mL
